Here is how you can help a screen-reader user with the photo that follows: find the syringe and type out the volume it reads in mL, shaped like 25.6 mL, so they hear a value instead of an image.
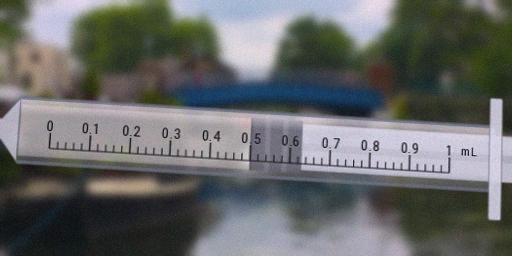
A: 0.5 mL
